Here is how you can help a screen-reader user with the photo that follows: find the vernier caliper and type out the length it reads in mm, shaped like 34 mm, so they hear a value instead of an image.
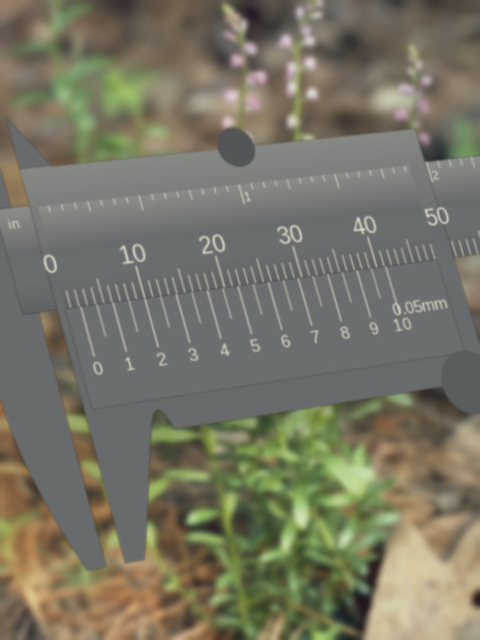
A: 2.2 mm
